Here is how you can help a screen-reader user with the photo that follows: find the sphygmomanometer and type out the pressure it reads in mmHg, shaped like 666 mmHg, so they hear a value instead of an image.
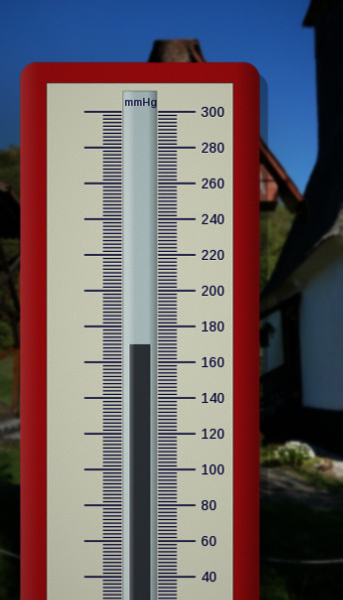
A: 170 mmHg
